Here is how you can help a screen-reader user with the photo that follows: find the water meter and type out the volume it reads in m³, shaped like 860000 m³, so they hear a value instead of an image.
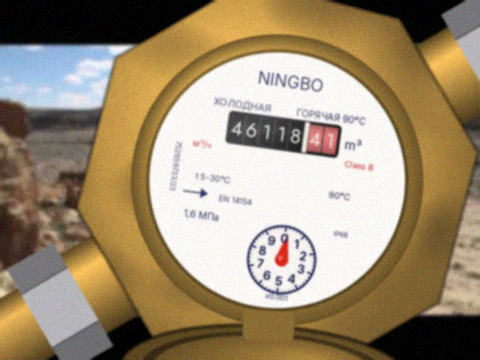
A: 46118.410 m³
